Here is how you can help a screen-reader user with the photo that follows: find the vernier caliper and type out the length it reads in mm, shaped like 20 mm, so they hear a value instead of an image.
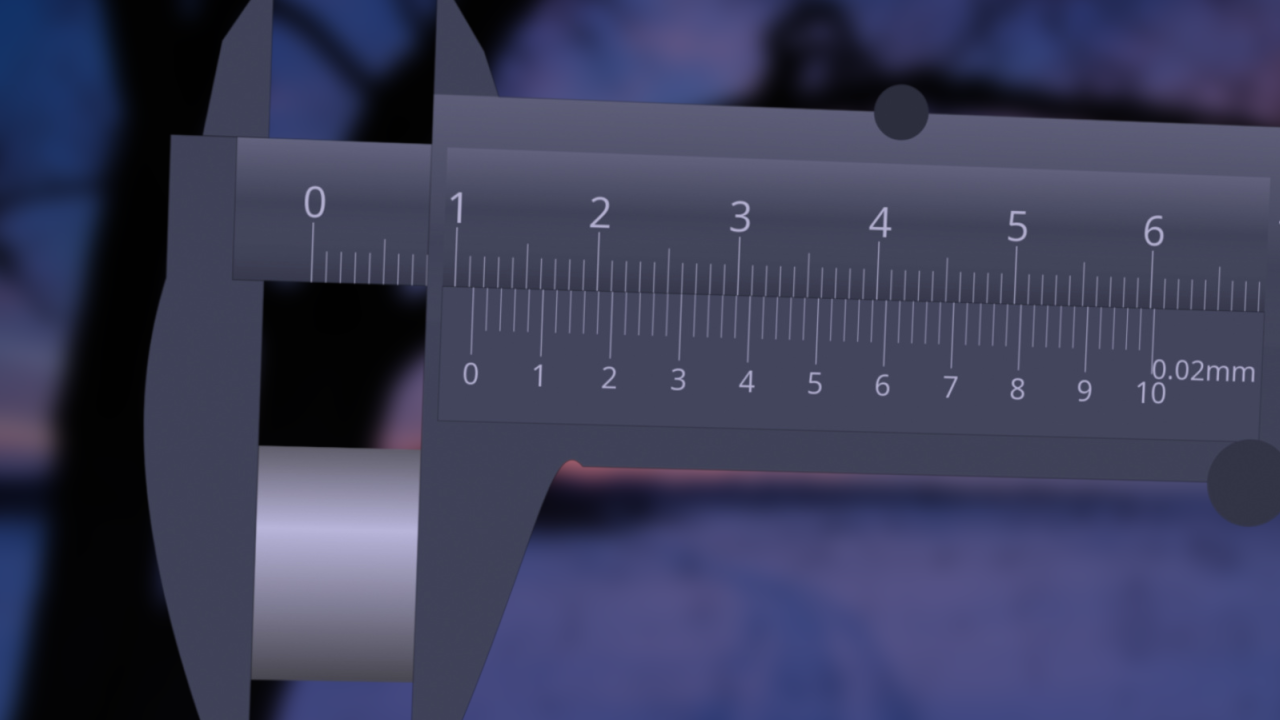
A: 11.3 mm
